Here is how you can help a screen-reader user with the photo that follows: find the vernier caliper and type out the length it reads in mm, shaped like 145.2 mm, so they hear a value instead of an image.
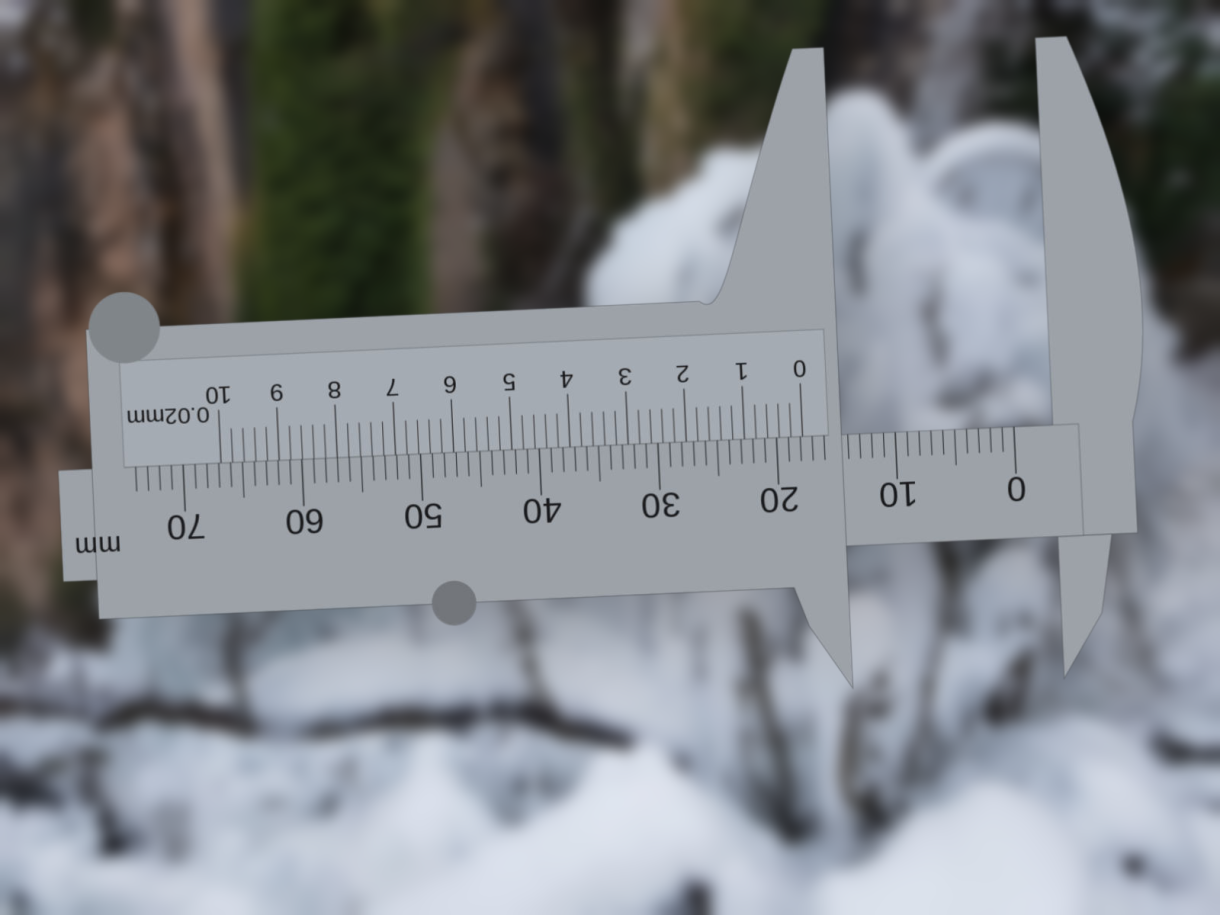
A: 17.8 mm
